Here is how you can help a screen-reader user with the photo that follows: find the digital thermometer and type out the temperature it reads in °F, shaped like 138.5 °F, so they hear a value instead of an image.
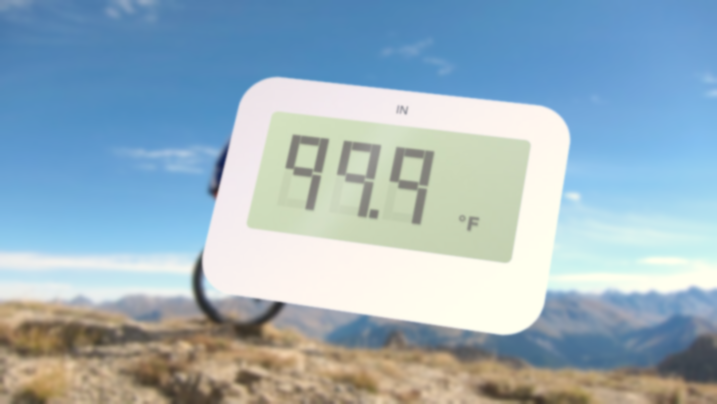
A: 99.9 °F
